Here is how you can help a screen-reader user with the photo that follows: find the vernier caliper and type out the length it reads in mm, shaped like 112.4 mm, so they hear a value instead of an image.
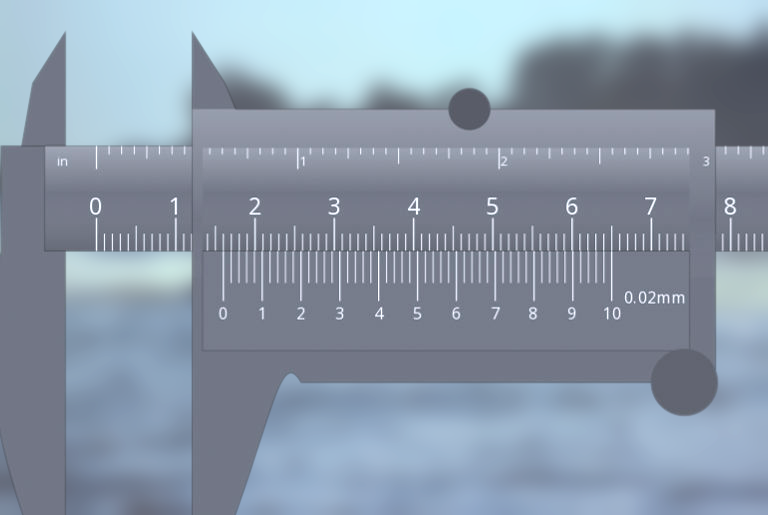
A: 16.0 mm
